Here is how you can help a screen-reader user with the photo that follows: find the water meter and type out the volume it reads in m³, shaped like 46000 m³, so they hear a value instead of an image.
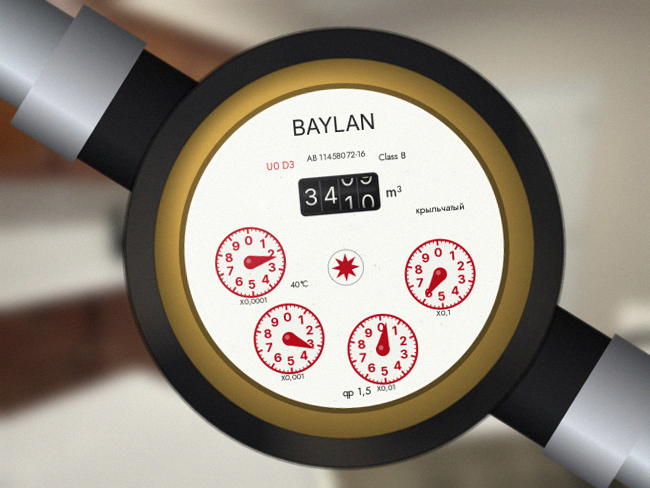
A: 3409.6032 m³
